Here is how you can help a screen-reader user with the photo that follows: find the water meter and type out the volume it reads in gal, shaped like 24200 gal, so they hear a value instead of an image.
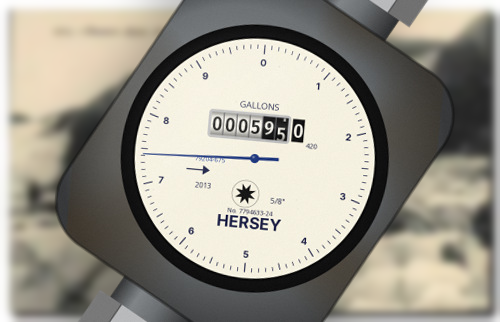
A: 5947.4 gal
